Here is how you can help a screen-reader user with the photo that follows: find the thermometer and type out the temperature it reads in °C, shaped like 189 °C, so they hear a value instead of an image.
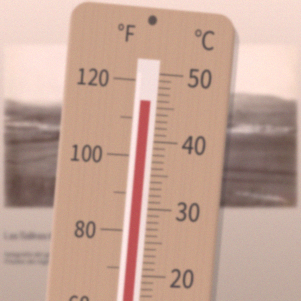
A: 46 °C
